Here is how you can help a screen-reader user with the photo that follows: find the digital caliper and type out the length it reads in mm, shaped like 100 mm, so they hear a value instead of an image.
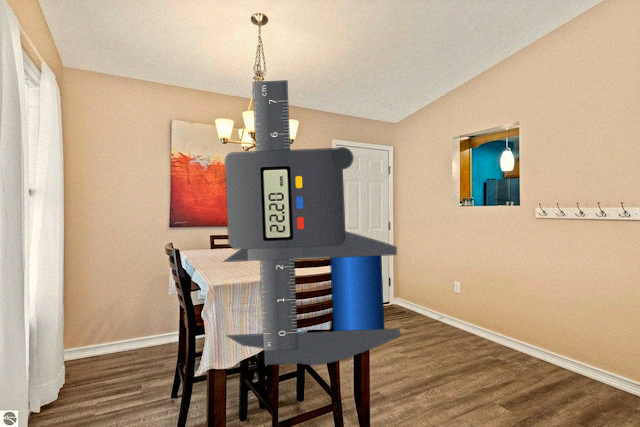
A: 22.20 mm
